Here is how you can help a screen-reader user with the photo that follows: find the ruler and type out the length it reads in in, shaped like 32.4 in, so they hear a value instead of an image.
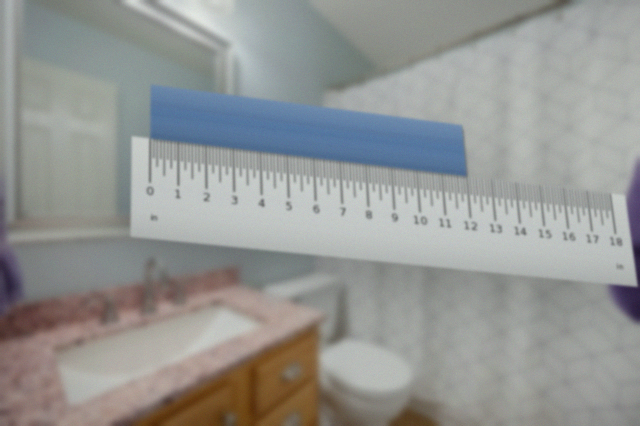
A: 12 in
